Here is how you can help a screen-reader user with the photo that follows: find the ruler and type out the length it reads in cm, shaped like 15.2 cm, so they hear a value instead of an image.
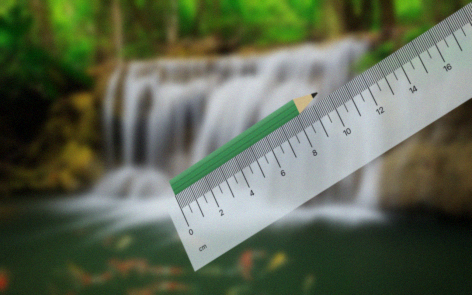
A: 9.5 cm
